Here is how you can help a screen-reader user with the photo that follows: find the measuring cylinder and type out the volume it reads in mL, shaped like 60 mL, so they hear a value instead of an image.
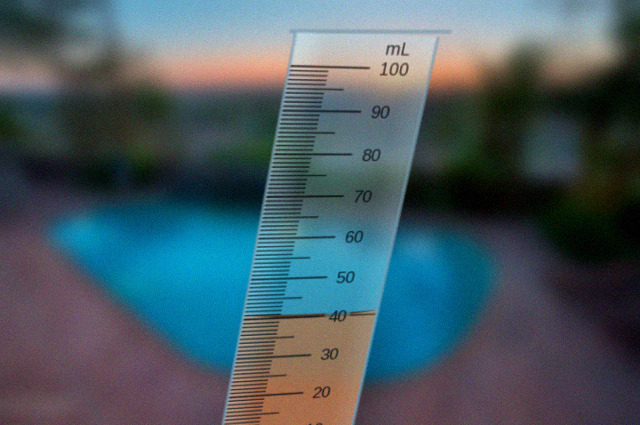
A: 40 mL
